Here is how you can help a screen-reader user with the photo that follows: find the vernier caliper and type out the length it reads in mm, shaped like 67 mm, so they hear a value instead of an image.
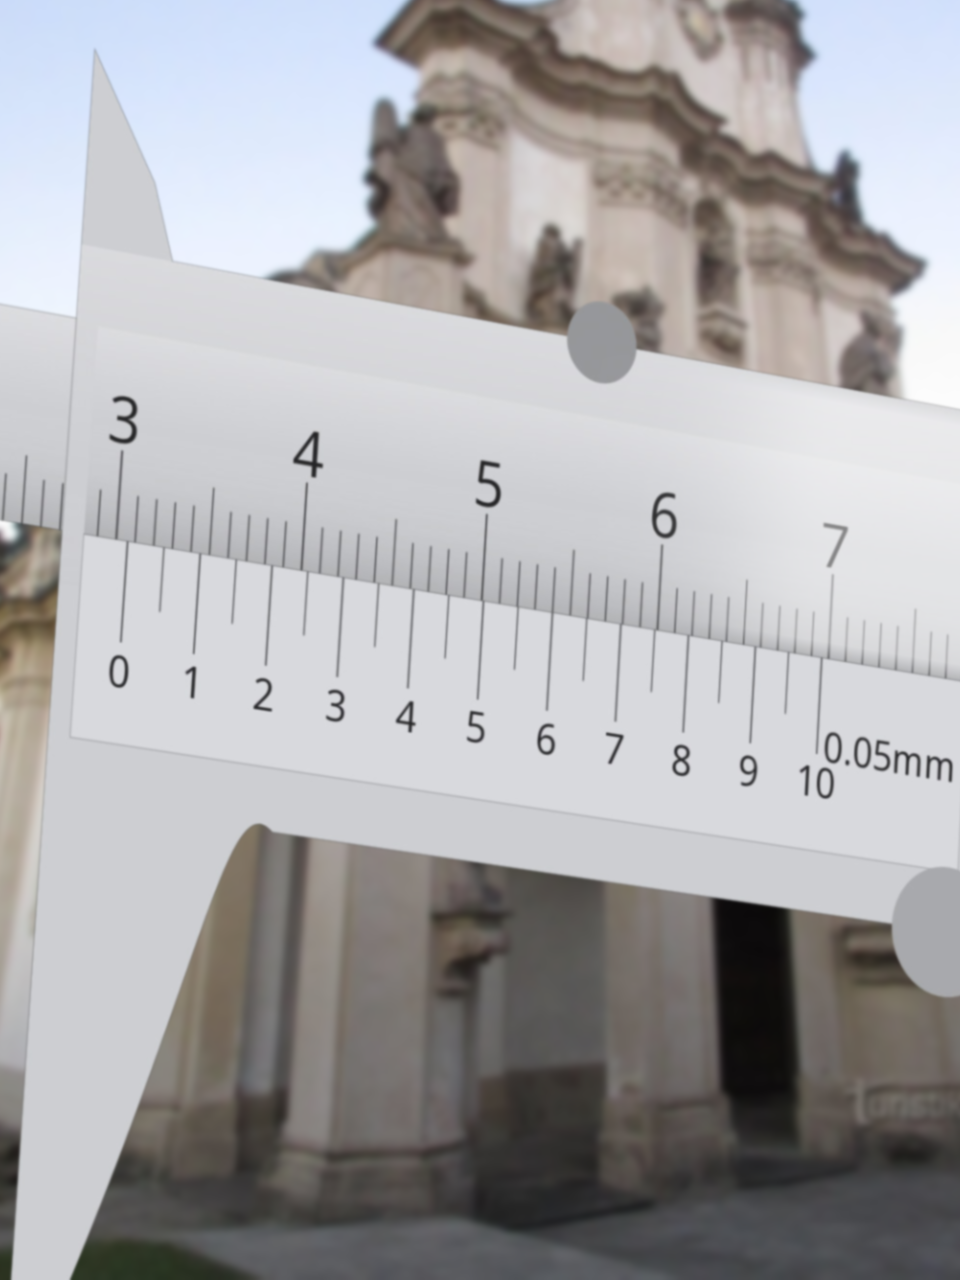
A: 30.6 mm
